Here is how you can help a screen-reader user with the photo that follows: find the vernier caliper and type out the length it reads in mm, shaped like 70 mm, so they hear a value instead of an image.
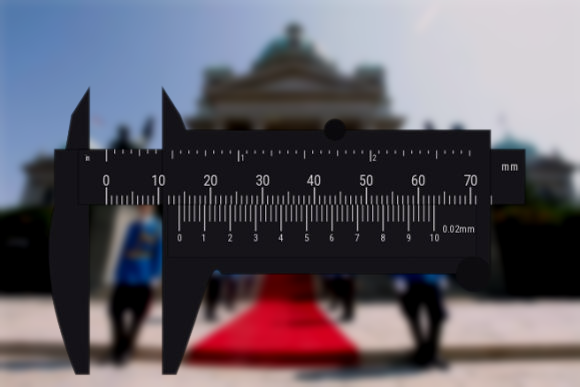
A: 14.0 mm
